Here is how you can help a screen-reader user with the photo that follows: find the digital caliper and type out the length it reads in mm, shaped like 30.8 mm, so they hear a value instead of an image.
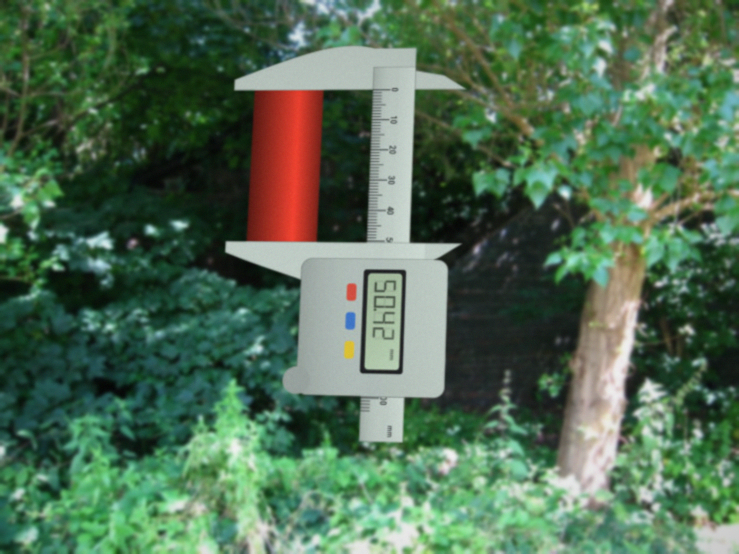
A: 50.42 mm
